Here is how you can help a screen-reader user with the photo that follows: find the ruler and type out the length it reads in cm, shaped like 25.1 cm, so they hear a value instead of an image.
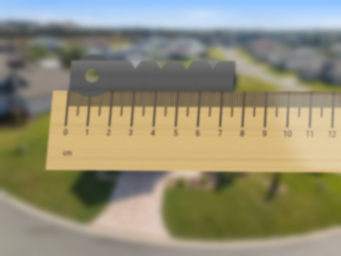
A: 7.5 cm
